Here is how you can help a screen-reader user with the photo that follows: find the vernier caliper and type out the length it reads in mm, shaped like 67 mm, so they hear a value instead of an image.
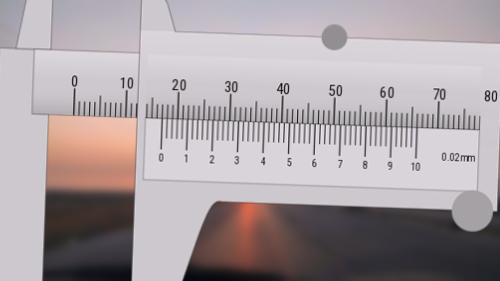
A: 17.0 mm
